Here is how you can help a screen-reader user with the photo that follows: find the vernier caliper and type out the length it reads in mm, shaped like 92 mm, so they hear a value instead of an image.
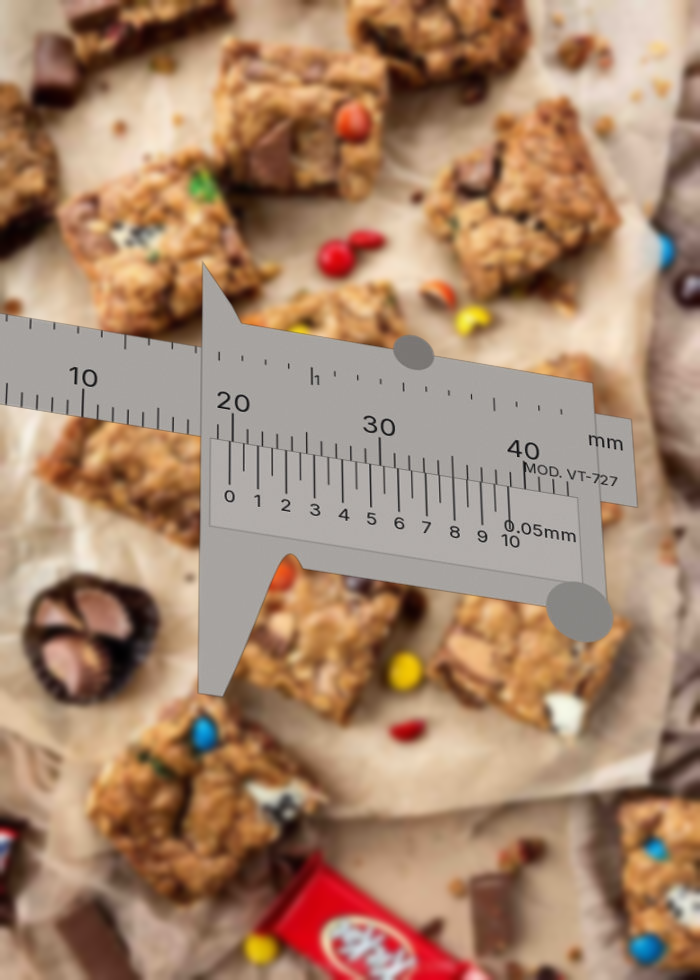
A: 19.8 mm
